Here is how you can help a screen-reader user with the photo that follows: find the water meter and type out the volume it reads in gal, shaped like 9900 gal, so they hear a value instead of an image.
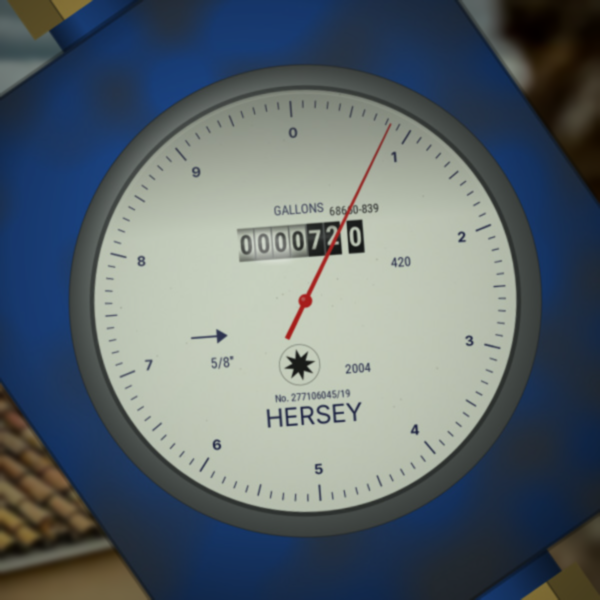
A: 720.8 gal
